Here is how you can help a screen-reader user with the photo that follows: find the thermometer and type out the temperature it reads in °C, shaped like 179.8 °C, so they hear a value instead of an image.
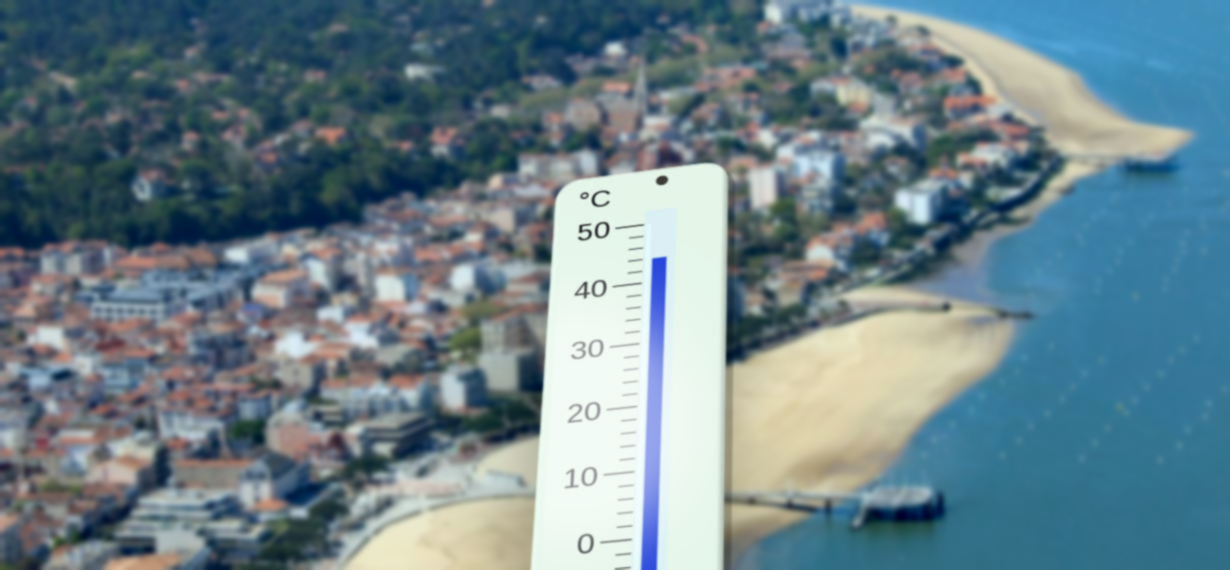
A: 44 °C
